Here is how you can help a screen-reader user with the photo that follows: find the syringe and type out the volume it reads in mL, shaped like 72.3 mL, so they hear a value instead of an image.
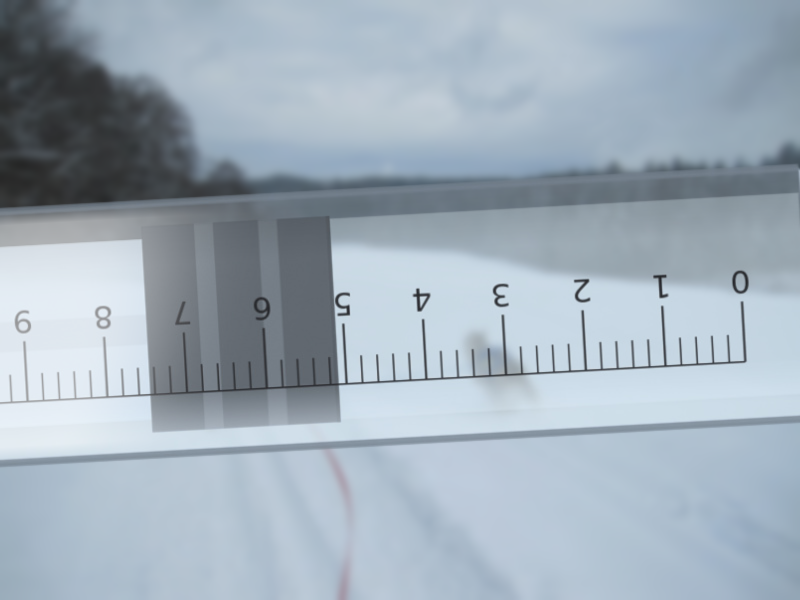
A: 5.1 mL
